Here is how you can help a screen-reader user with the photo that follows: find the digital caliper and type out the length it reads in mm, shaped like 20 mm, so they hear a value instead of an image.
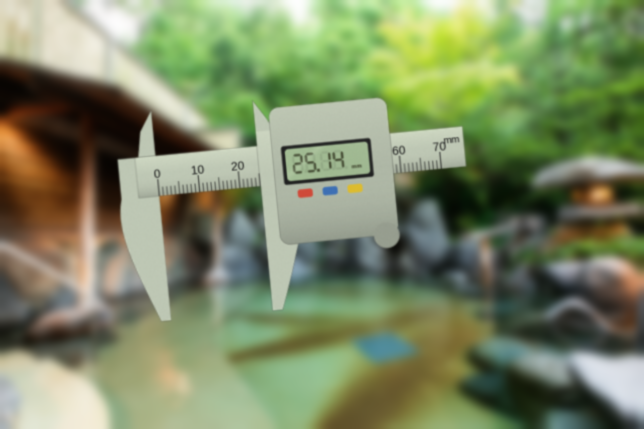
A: 25.14 mm
